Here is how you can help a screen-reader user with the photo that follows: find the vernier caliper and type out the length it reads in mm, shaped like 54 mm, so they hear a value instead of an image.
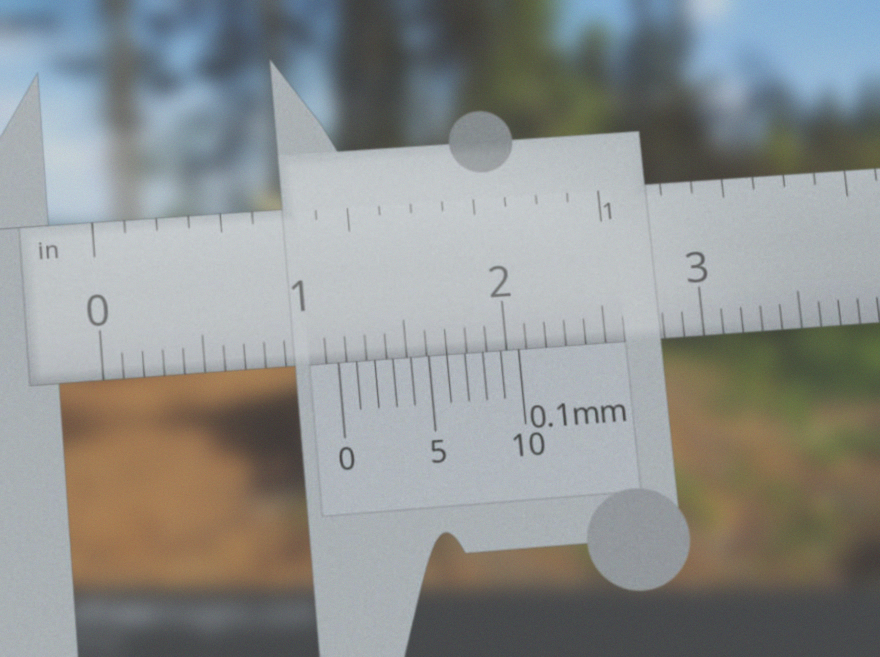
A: 11.6 mm
